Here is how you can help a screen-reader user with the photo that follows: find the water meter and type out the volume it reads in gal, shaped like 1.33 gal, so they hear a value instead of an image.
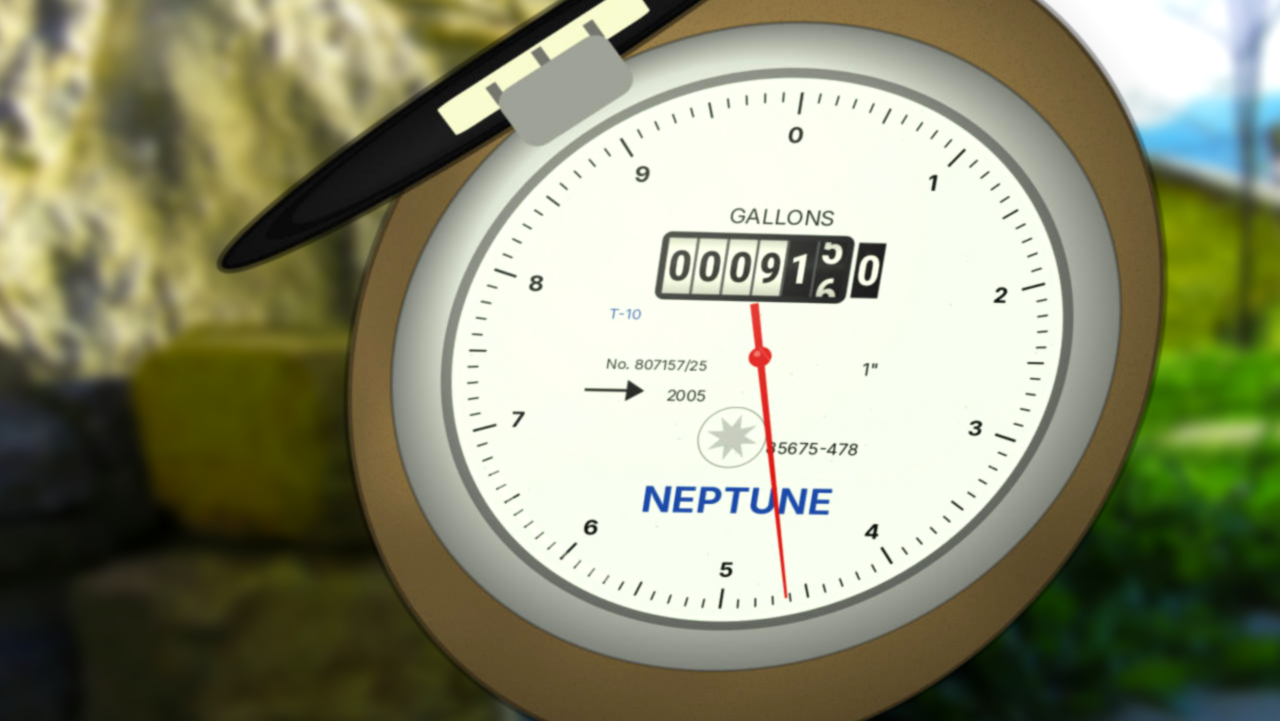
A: 9154.6 gal
